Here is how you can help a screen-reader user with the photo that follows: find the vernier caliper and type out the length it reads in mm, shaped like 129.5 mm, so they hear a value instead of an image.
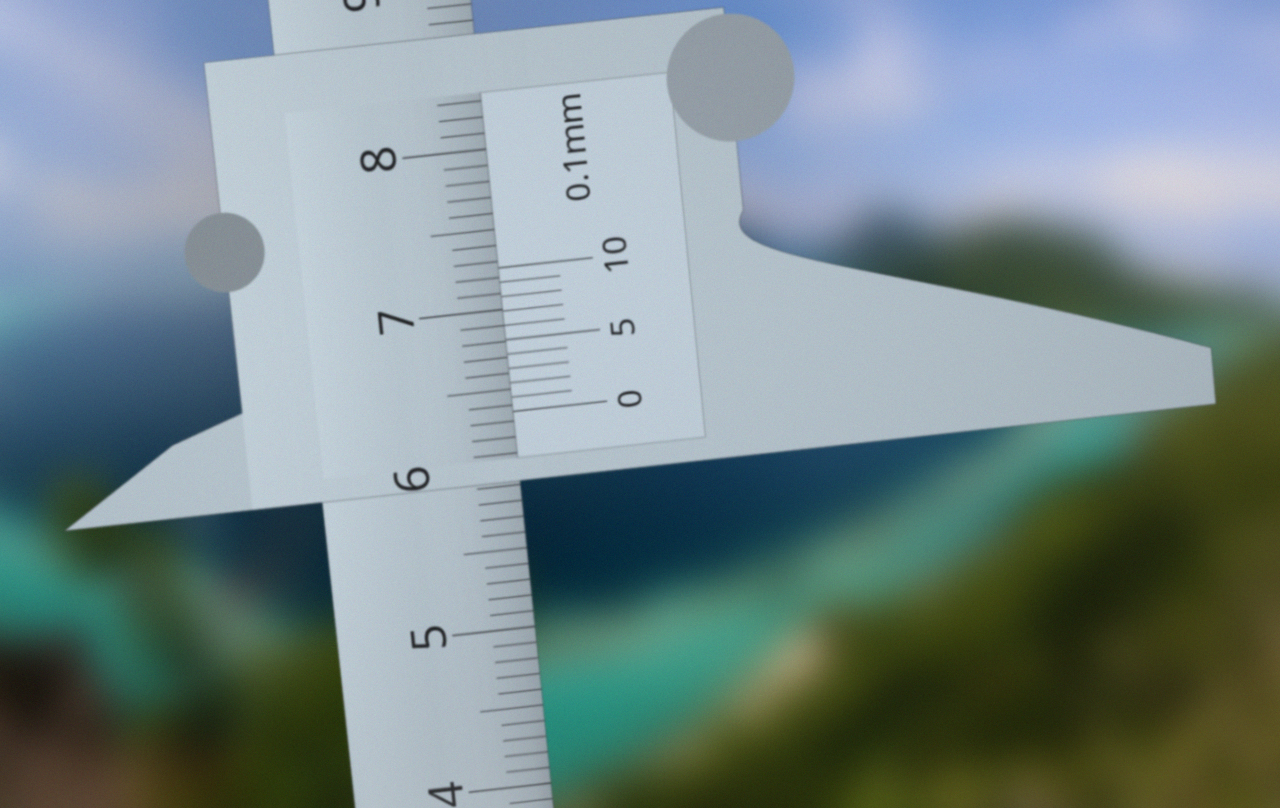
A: 63.6 mm
